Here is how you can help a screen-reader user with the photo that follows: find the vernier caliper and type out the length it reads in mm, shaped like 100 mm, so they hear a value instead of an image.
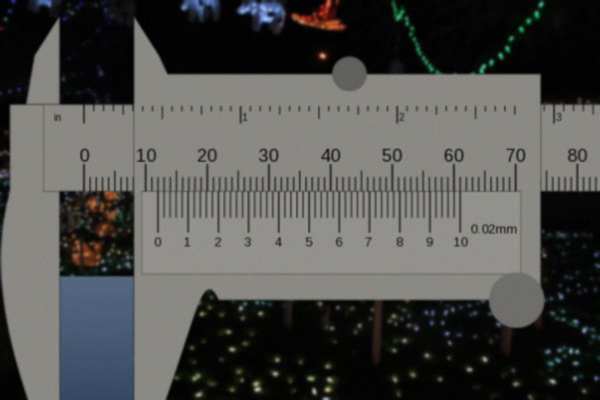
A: 12.0 mm
